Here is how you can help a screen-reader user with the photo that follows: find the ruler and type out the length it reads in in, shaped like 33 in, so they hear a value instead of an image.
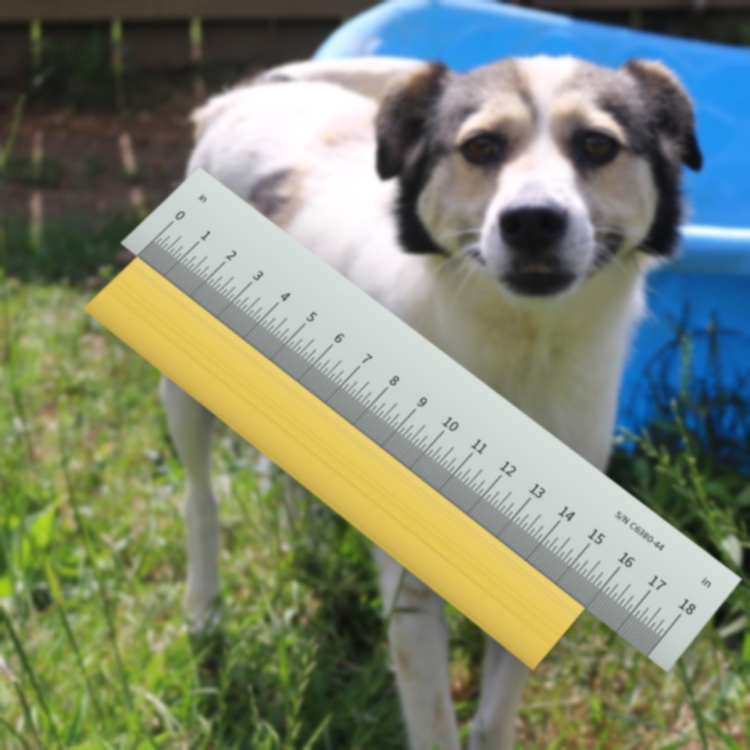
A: 16 in
